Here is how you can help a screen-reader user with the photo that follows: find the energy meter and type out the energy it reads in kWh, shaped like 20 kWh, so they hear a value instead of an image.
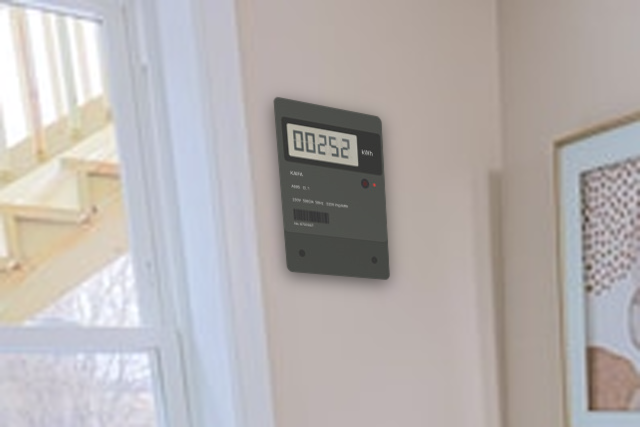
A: 252 kWh
